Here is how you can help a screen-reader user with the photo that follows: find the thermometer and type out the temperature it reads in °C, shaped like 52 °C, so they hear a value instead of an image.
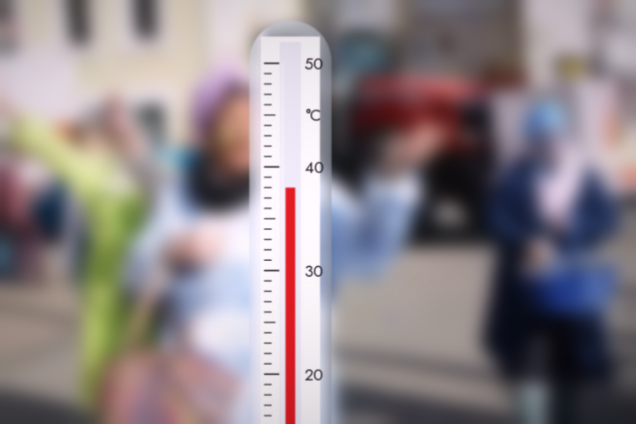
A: 38 °C
